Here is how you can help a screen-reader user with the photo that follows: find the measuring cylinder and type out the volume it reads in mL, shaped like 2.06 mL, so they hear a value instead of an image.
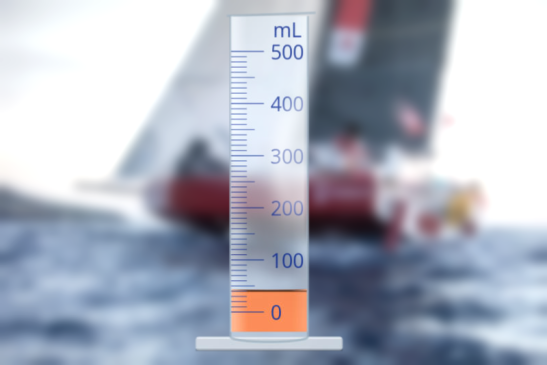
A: 40 mL
